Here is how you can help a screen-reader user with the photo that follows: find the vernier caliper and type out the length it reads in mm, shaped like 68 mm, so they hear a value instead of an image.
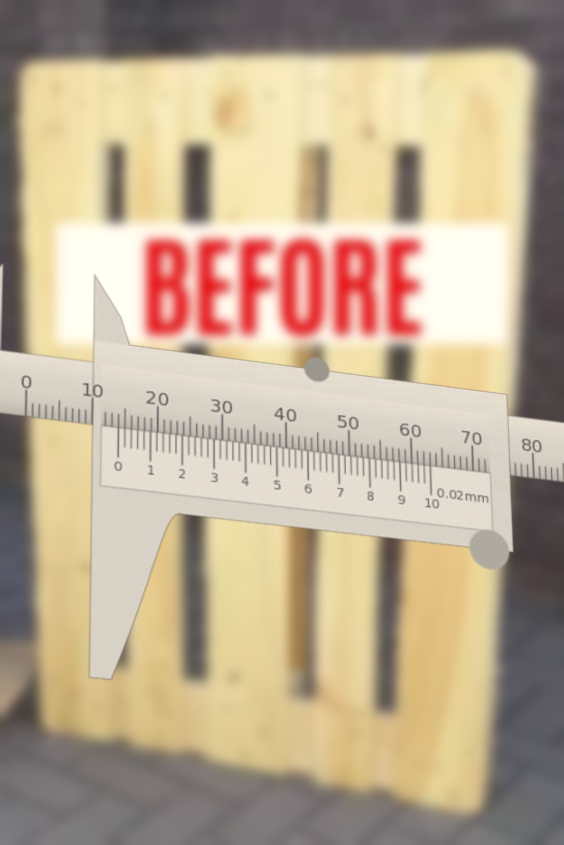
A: 14.0 mm
